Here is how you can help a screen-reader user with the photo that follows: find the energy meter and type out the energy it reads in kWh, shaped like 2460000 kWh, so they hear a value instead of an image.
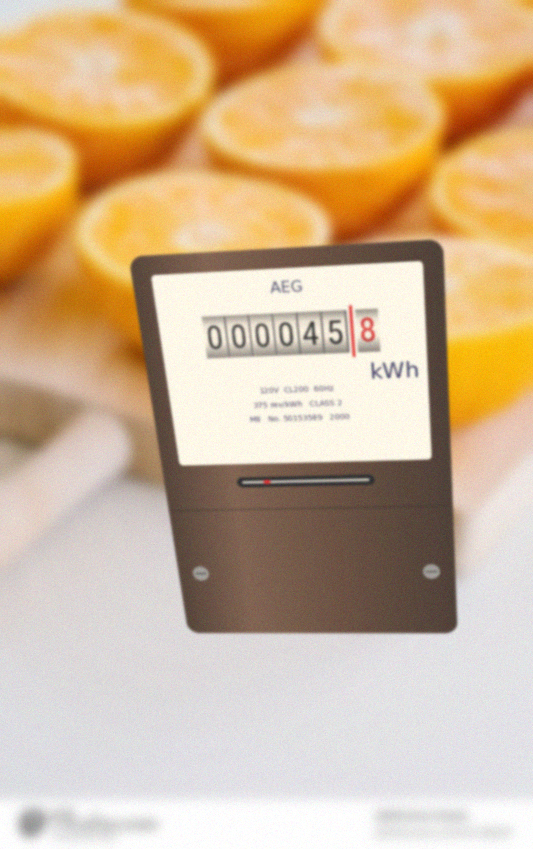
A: 45.8 kWh
